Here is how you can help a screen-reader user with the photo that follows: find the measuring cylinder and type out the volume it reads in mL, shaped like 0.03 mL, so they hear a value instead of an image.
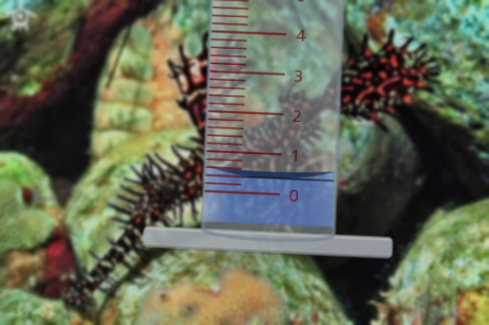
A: 0.4 mL
